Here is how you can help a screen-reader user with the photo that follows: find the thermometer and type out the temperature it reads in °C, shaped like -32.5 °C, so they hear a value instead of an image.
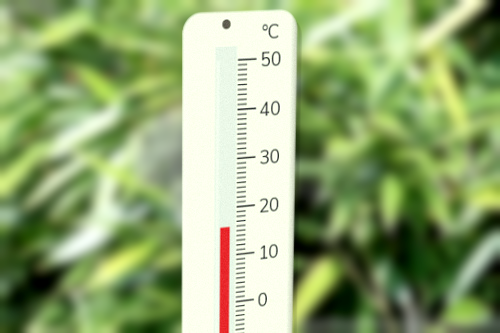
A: 16 °C
